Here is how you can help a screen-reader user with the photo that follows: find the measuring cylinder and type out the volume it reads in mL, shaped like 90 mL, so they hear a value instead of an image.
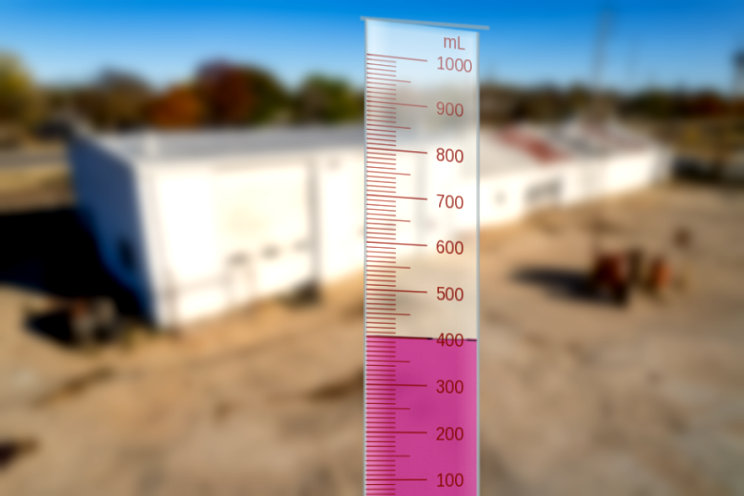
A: 400 mL
